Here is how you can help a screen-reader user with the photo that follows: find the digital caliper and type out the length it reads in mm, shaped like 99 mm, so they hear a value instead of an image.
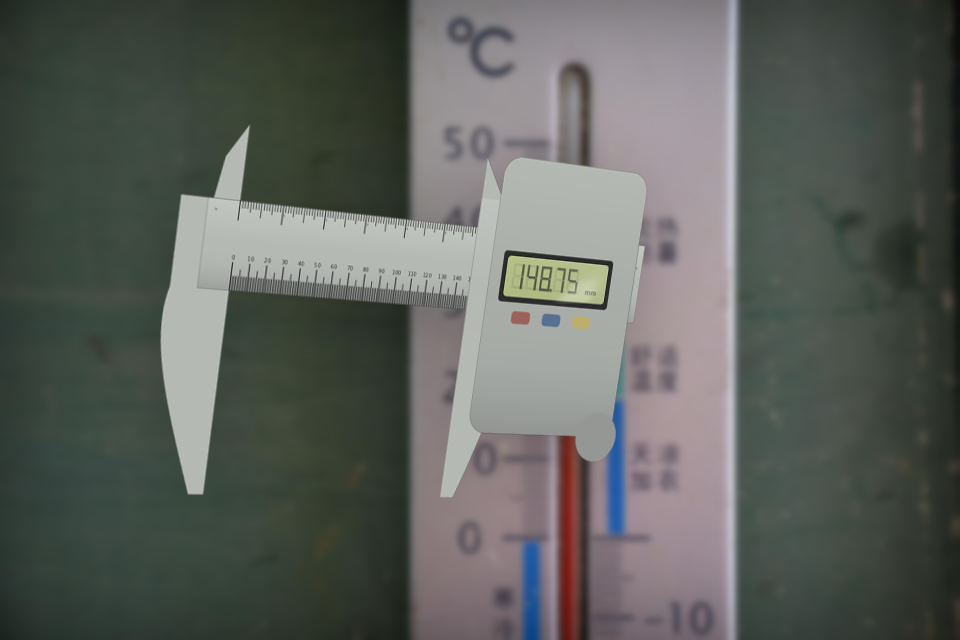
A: 148.75 mm
